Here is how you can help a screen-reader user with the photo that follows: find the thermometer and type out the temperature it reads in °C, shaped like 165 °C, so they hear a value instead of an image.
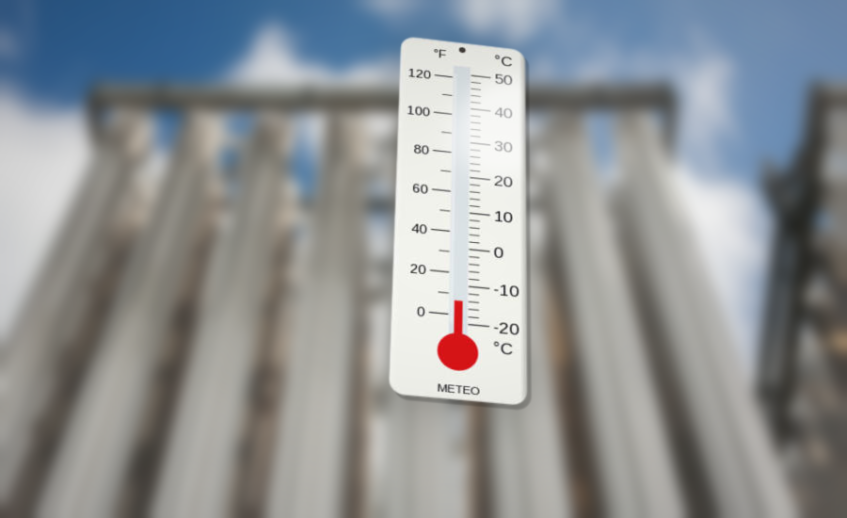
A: -14 °C
